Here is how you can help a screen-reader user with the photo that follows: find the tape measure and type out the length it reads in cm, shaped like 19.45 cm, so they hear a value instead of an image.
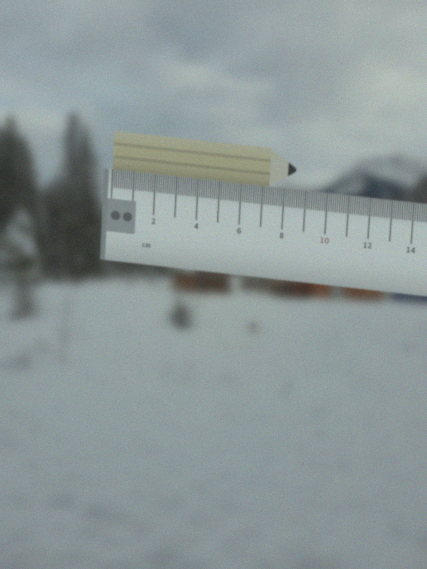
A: 8.5 cm
